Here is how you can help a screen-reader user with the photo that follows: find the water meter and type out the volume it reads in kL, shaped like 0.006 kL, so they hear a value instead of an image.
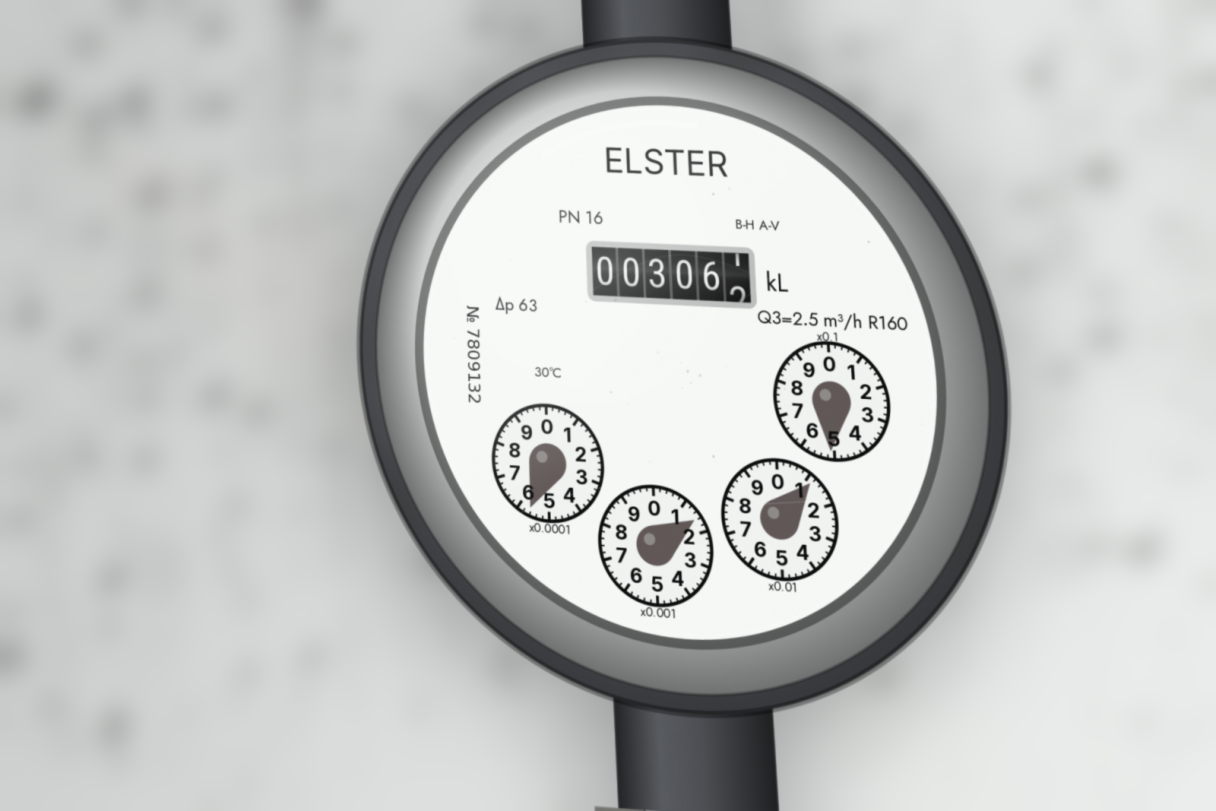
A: 3061.5115 kL
